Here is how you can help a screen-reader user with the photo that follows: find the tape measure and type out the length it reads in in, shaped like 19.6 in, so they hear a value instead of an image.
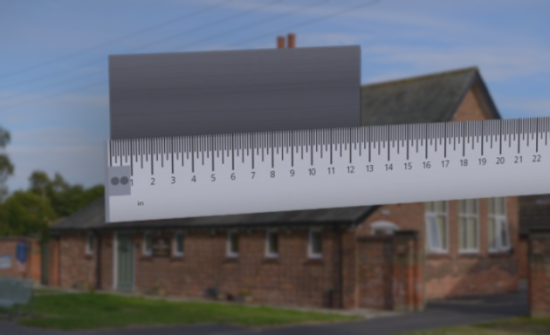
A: 12.5 in
